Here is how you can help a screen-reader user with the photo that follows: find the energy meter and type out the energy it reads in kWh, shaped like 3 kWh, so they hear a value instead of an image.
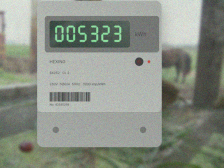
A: 5323 kWh
